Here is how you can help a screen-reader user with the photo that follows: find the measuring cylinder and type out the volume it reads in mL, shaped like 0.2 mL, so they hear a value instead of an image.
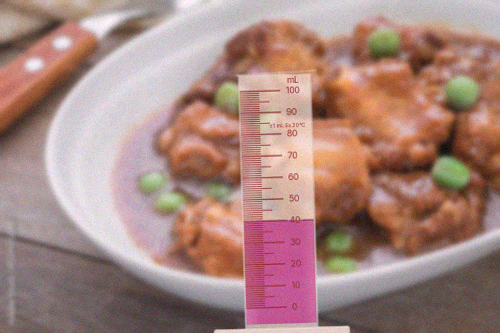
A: 40 mL
